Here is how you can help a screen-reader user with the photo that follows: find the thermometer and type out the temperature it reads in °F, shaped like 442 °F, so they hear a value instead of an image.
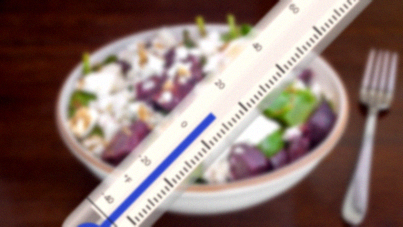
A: 10 °F
